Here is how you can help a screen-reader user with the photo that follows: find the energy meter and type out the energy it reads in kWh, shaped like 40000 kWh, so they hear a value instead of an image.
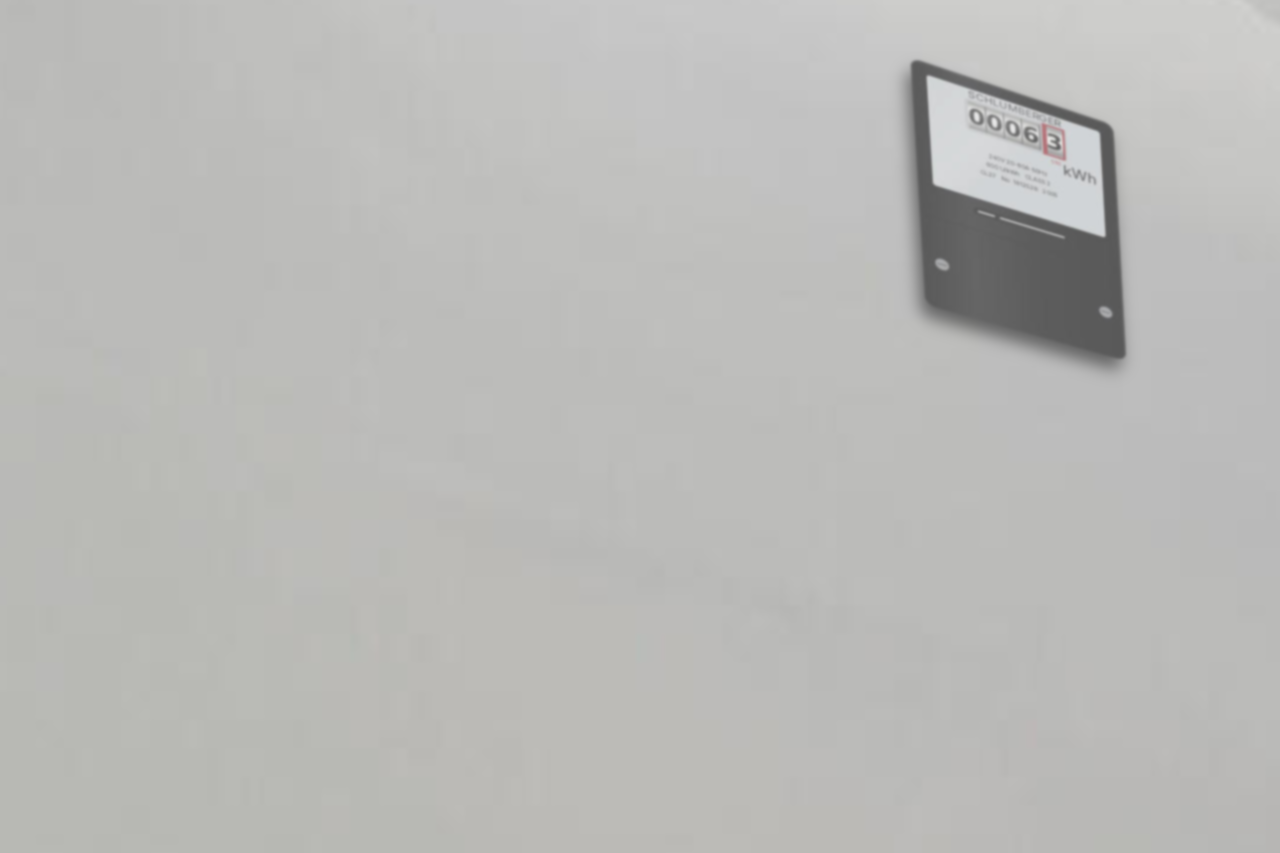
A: 6.3 kWh
